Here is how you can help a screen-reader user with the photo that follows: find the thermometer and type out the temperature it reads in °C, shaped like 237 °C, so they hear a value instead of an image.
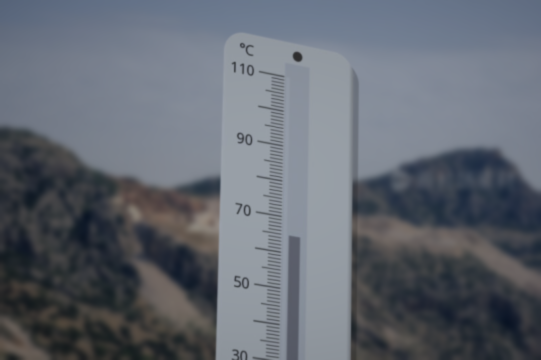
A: 65 °C
